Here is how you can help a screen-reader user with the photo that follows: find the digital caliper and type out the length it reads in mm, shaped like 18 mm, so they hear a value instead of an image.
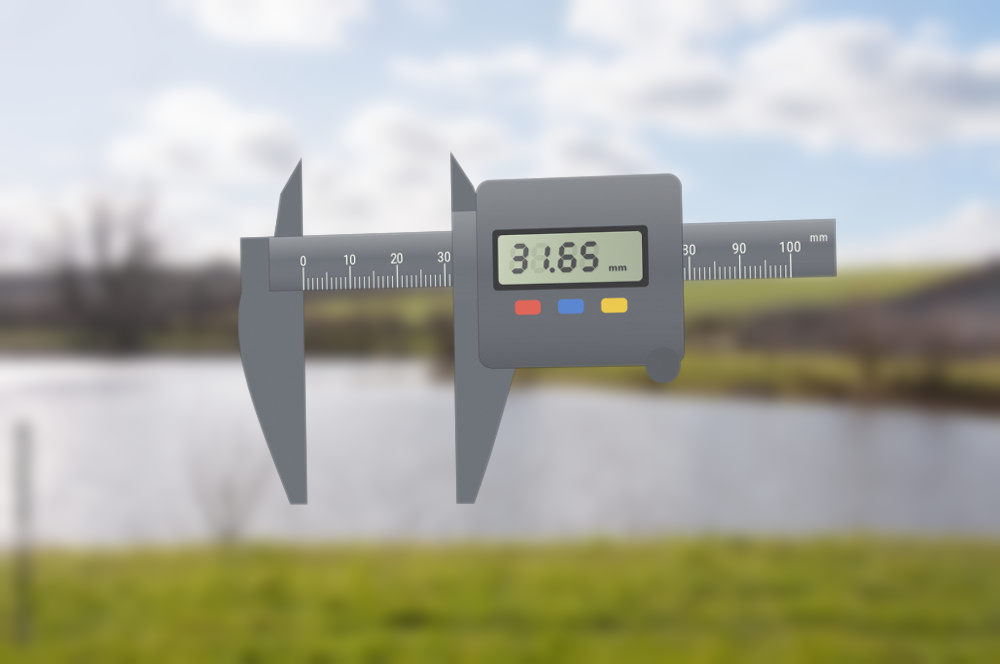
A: 31.65 mm
